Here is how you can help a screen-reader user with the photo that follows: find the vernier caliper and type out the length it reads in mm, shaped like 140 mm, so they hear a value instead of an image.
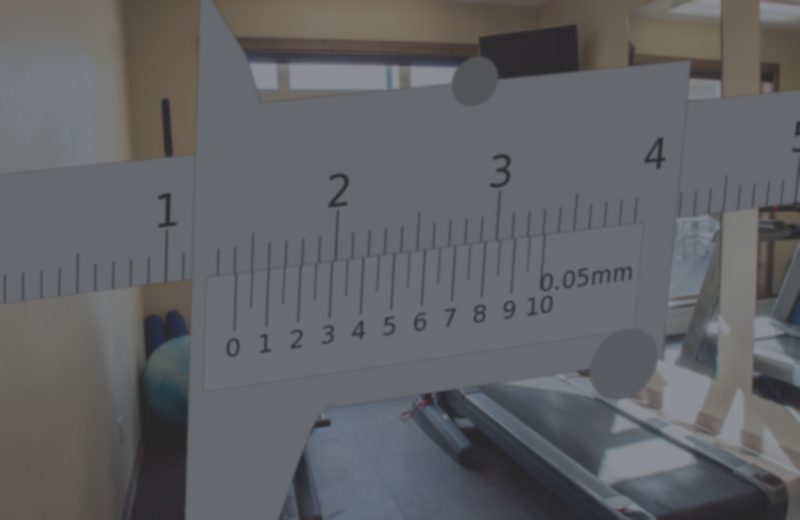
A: 14.1 mm
